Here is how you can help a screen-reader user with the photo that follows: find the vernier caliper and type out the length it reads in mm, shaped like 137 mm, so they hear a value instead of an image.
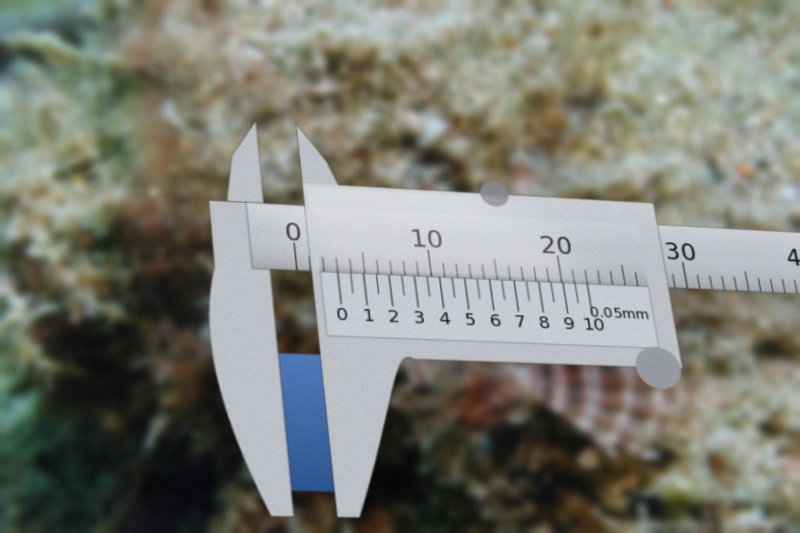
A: 3.0 mm
